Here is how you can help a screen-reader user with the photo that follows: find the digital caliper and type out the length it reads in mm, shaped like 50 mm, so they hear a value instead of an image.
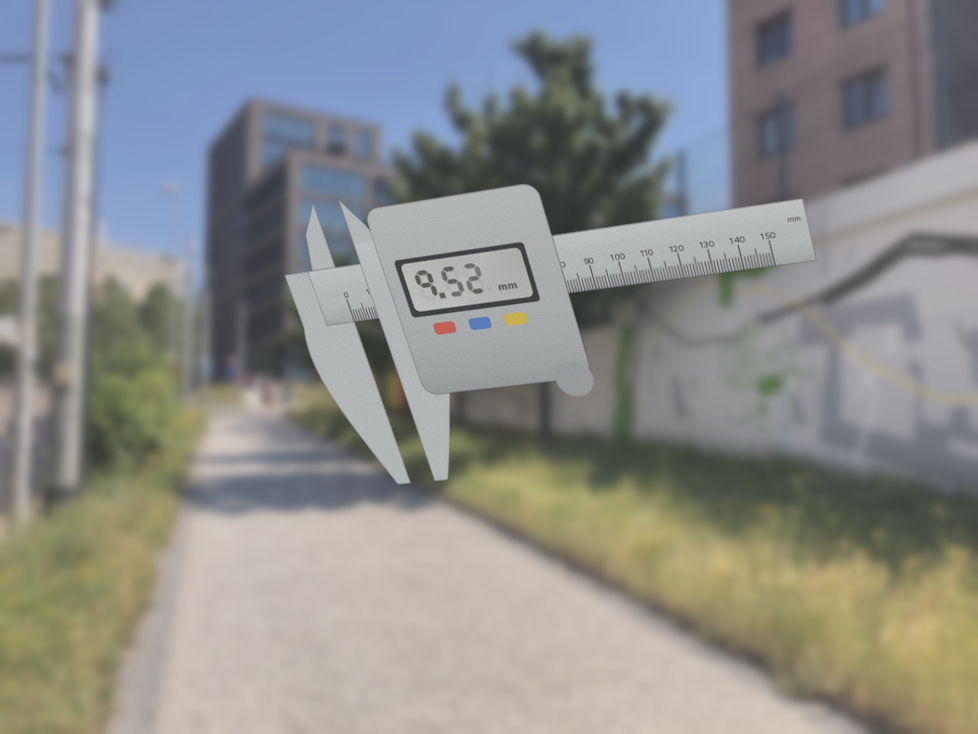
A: 9.52 mm
